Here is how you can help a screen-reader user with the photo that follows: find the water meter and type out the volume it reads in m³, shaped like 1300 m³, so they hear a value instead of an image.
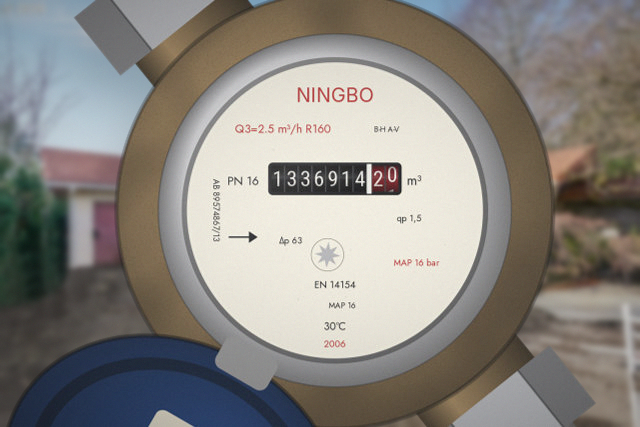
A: 1336914.20 m³
